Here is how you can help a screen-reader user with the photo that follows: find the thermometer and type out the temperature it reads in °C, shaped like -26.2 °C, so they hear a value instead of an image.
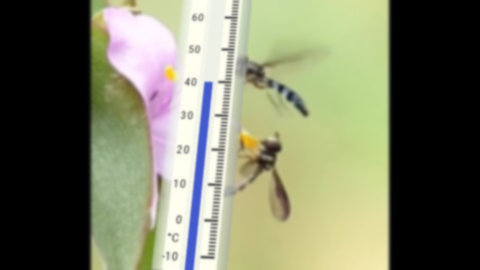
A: 40 °C
